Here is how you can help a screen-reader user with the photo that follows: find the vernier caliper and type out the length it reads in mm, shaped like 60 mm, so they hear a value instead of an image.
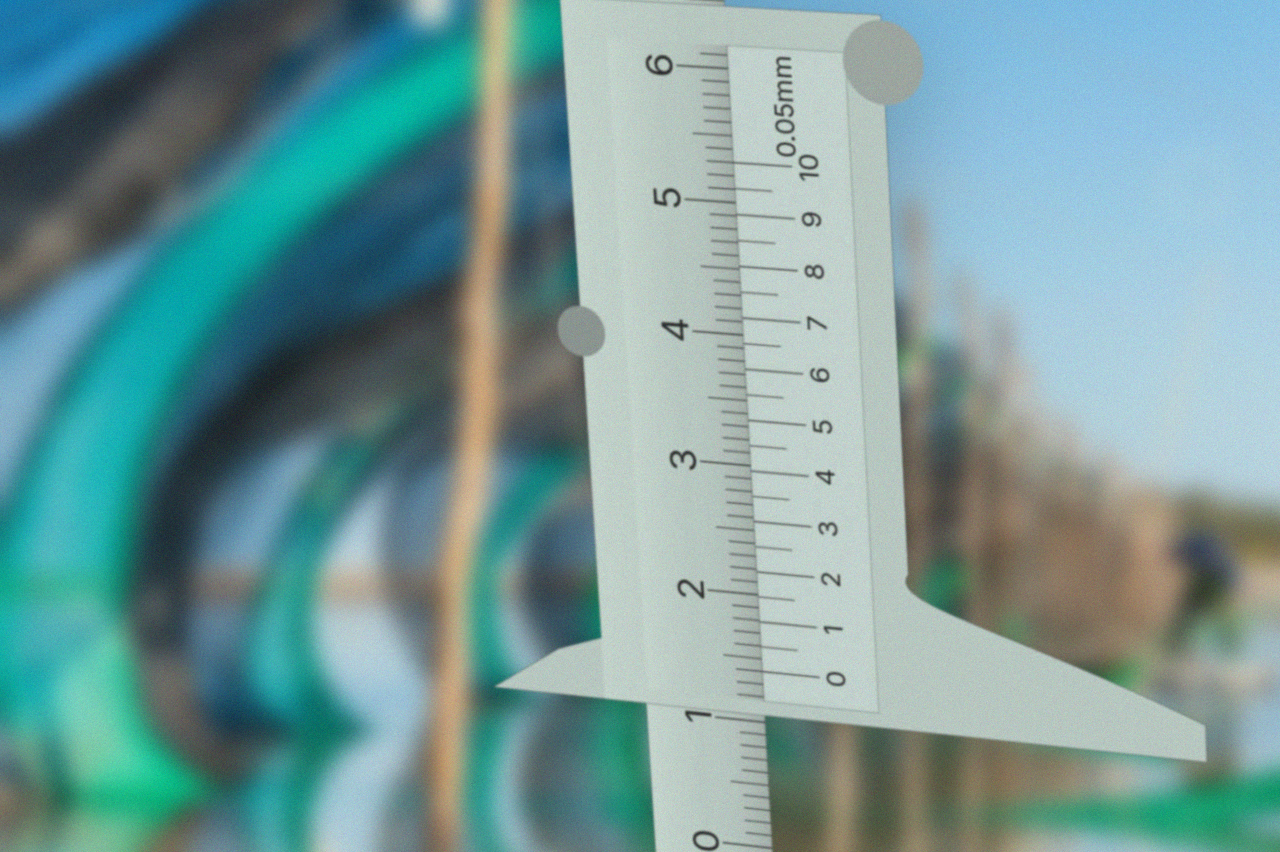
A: 14.0 mm
